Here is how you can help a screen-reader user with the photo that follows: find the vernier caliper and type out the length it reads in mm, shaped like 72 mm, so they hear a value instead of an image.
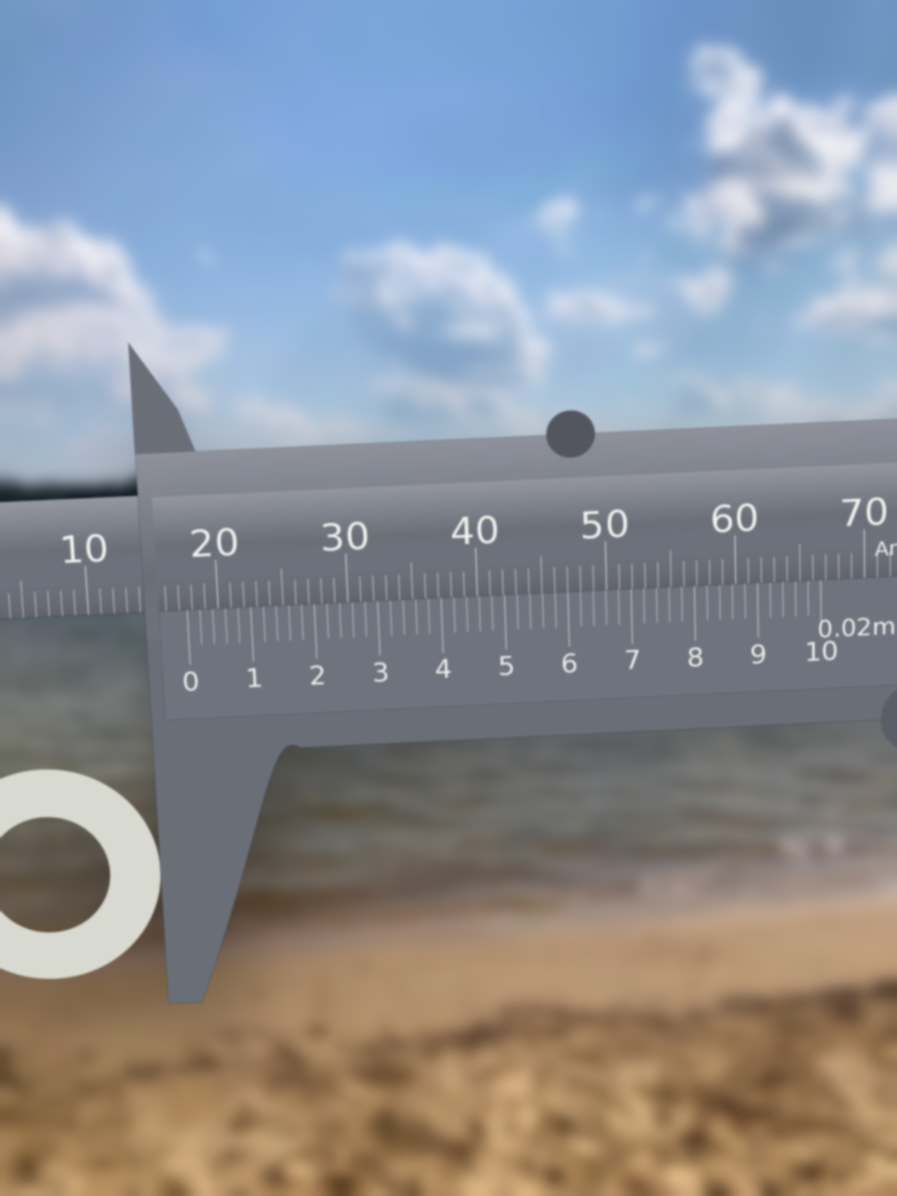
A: 17.6 mm
